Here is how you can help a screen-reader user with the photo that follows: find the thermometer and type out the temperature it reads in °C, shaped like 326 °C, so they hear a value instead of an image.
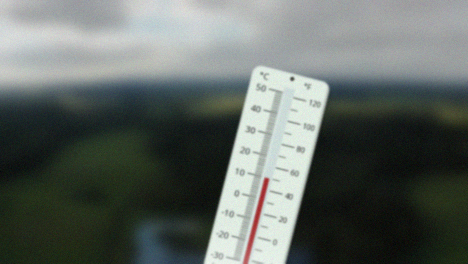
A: 10 °C
